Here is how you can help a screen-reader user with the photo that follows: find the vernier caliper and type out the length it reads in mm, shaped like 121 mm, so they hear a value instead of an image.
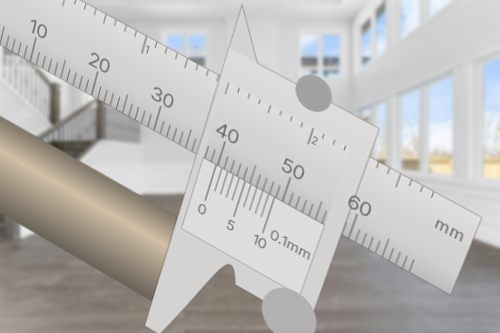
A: 39.8 mm
